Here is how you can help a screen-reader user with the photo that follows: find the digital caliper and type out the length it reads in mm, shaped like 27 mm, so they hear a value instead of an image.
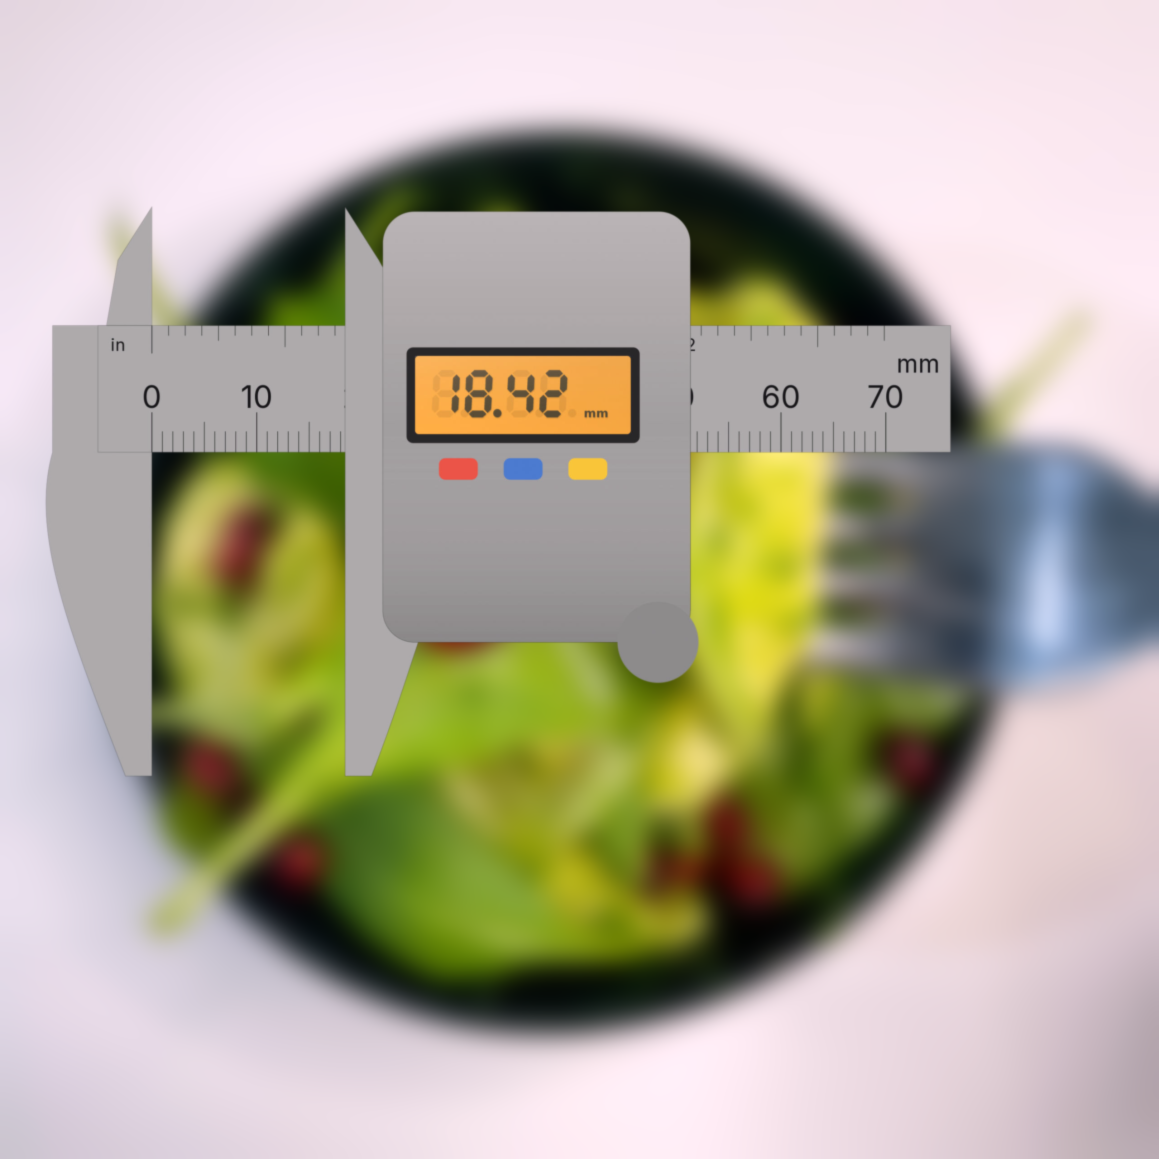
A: 18.42 mm
